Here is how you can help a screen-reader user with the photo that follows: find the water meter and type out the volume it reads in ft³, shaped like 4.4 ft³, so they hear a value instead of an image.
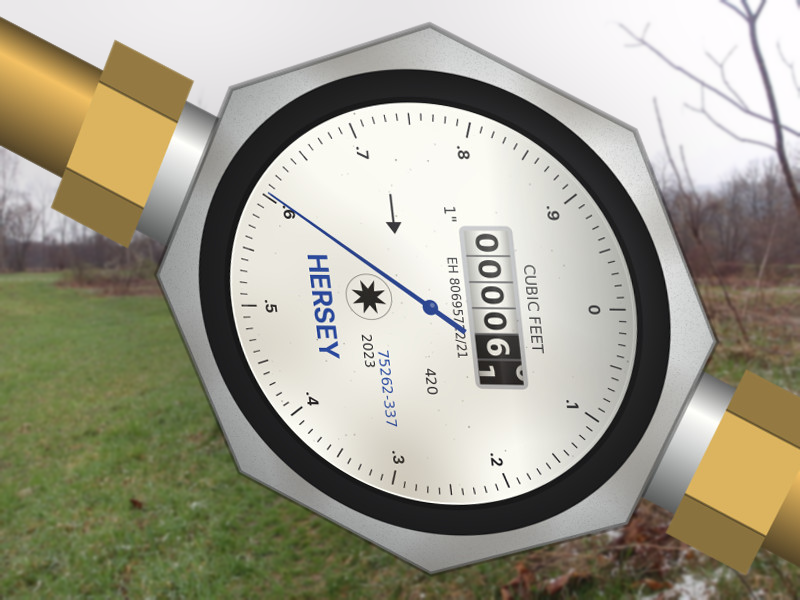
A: 60.60 ft³
